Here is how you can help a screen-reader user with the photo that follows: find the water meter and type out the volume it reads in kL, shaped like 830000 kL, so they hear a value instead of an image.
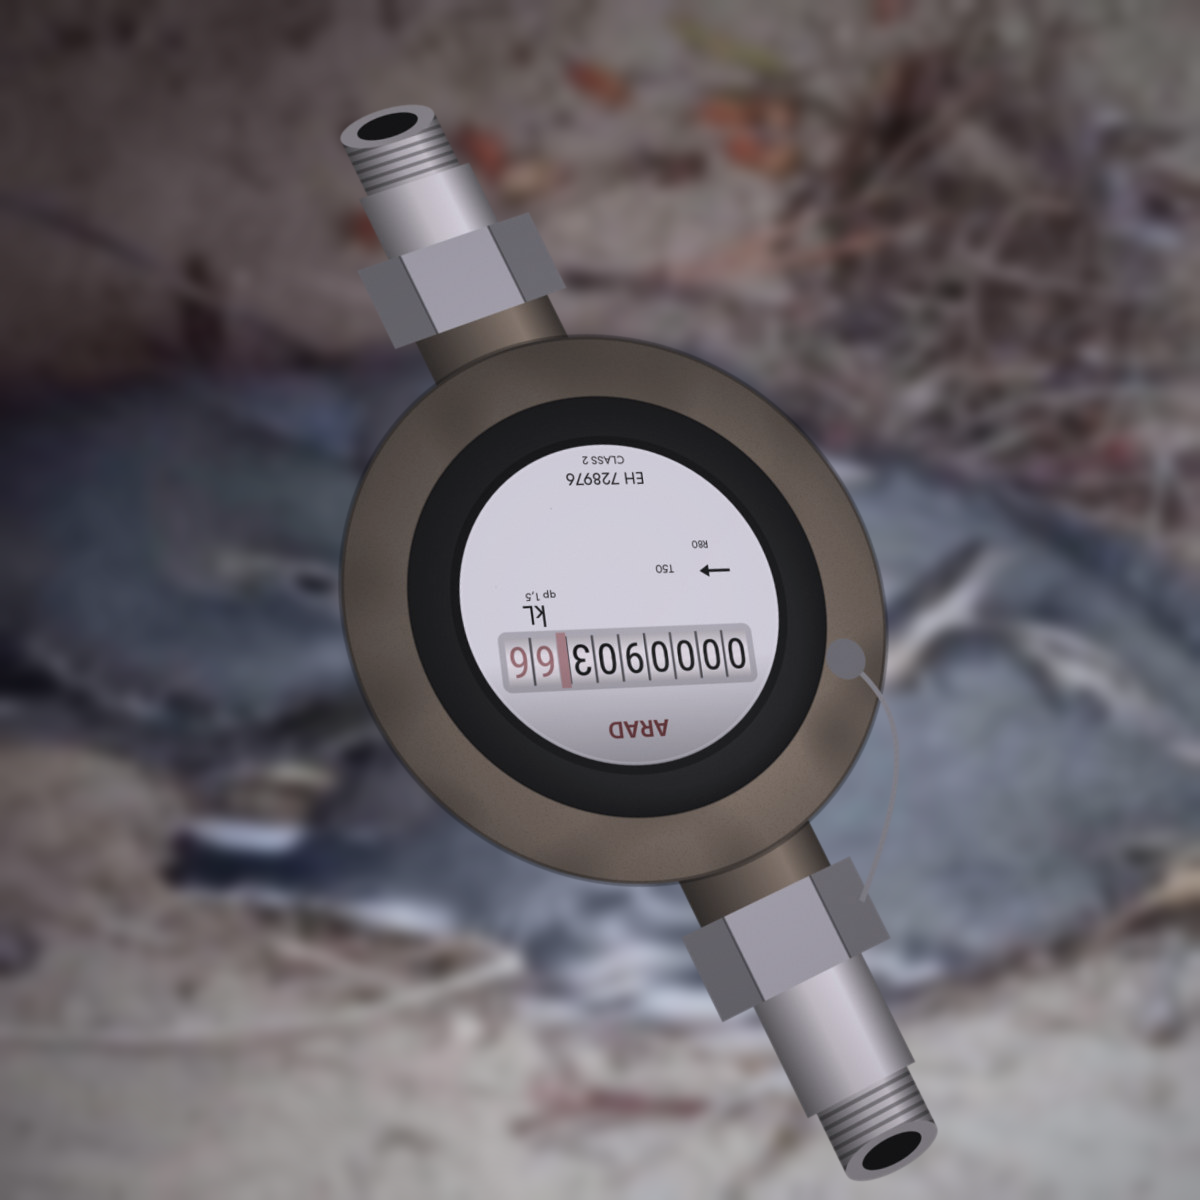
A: 903.66 kL
